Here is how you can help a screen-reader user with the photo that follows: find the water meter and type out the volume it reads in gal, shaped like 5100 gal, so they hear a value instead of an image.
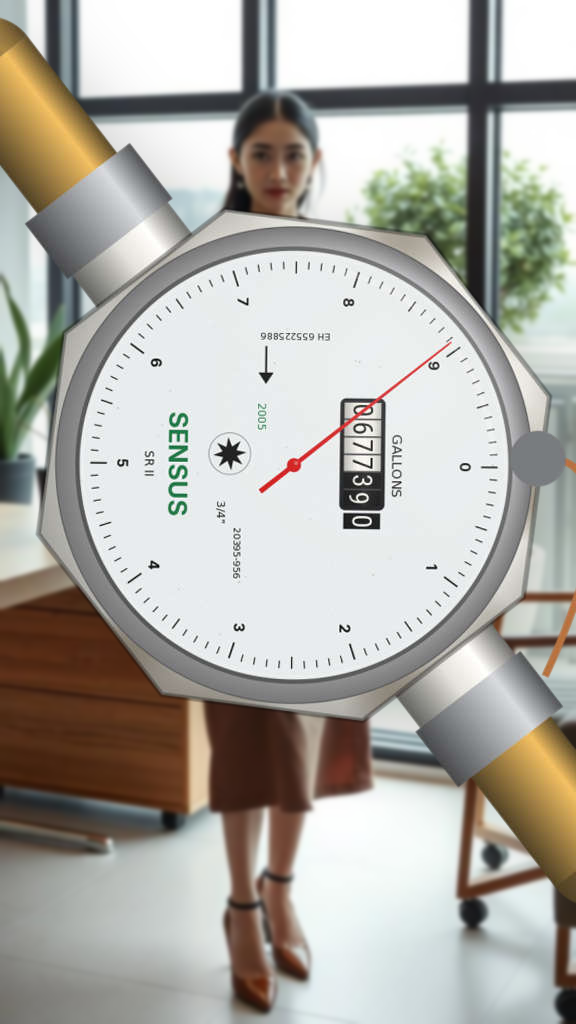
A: 677388.9 gal
